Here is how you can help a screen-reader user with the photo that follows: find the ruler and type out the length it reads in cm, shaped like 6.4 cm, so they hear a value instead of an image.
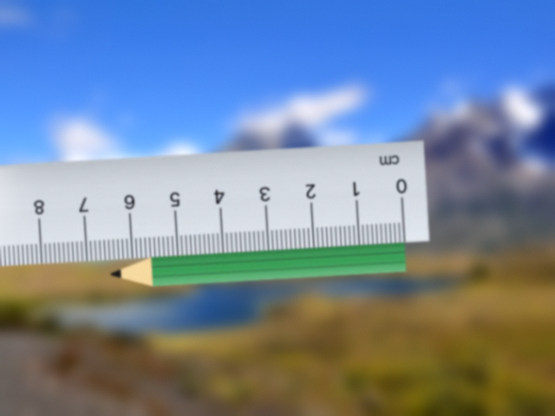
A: 6.5 cm
